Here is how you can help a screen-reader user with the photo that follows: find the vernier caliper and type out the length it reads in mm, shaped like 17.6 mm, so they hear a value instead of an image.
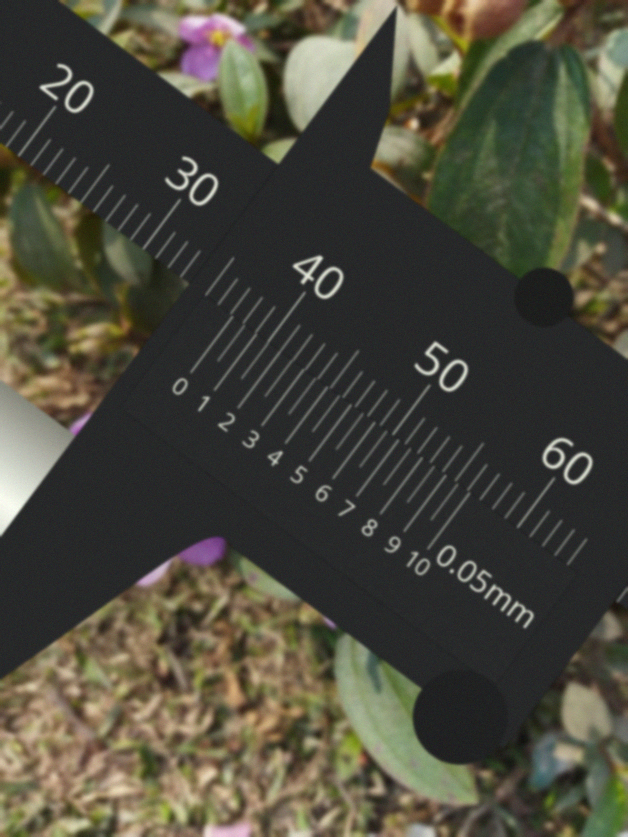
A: 37.2 mm
